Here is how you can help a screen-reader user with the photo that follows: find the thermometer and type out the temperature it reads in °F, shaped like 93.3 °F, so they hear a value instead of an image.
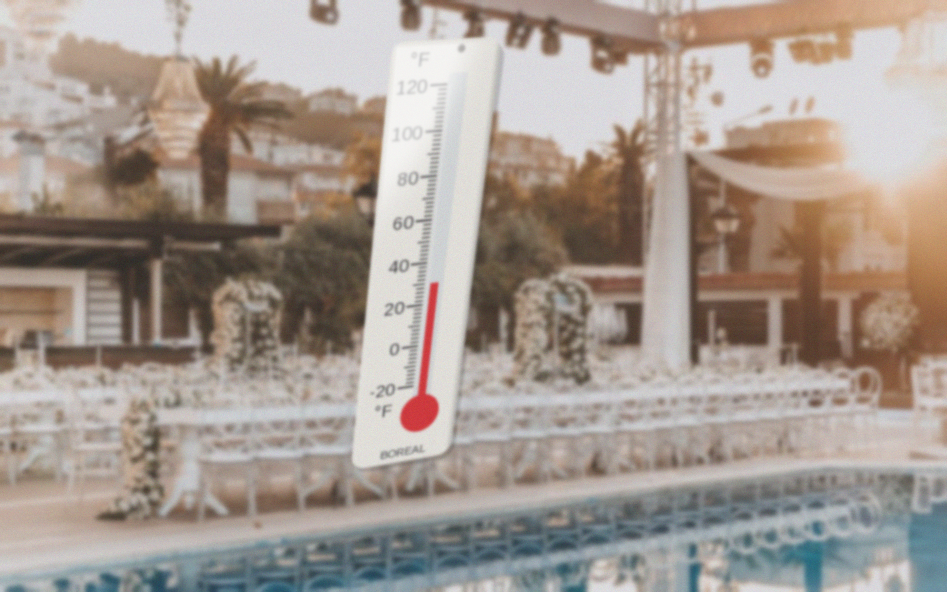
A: 30 °F
